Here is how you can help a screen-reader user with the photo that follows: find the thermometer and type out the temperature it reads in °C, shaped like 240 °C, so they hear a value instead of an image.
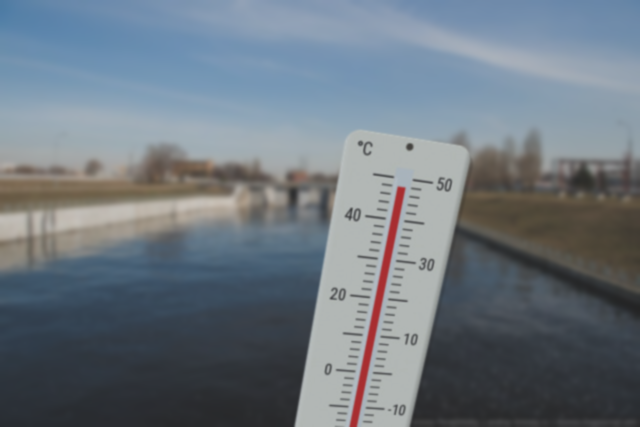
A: 48 °C
